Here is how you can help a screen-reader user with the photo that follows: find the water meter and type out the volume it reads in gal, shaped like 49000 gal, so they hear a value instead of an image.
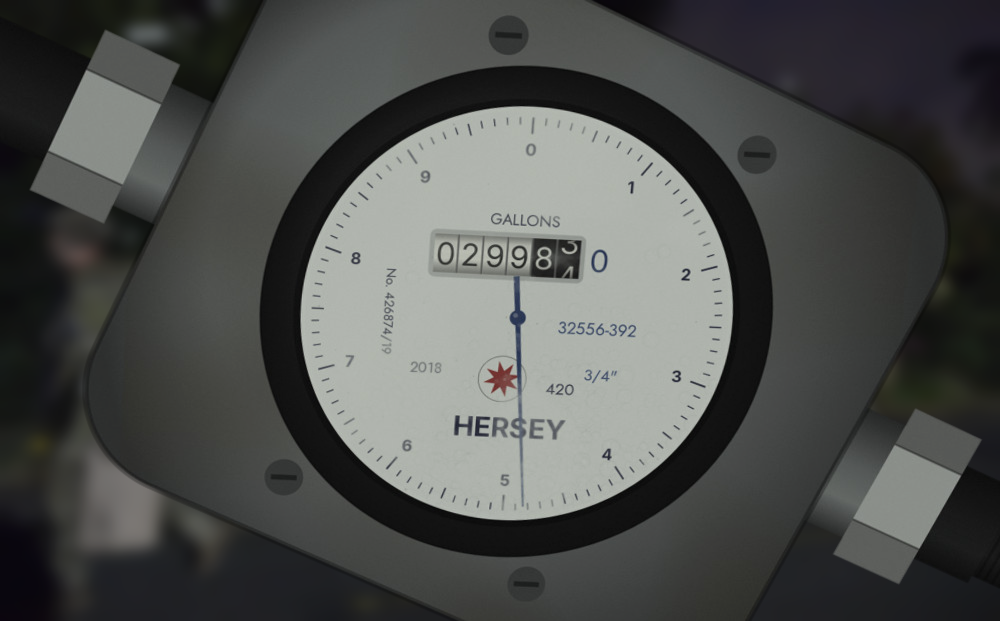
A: 299834.8 gal
